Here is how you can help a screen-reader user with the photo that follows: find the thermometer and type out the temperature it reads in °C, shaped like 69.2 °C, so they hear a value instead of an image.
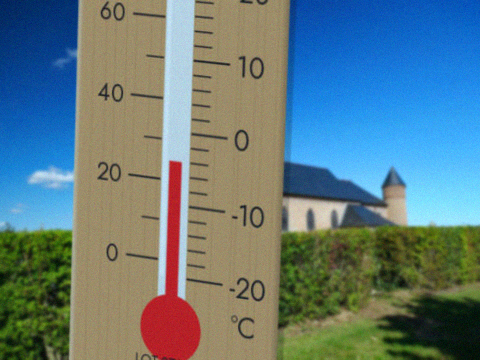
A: -4 °C
